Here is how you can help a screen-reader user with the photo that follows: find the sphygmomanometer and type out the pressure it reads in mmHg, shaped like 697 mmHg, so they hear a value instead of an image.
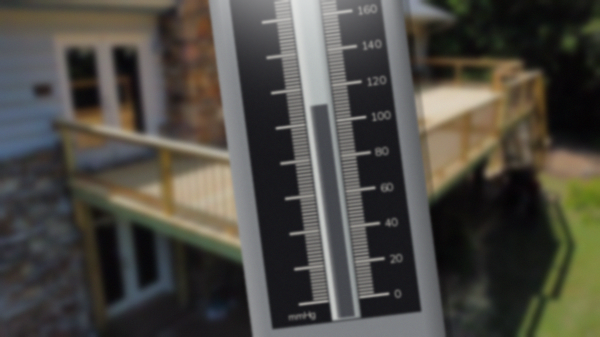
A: 110 mmHg
